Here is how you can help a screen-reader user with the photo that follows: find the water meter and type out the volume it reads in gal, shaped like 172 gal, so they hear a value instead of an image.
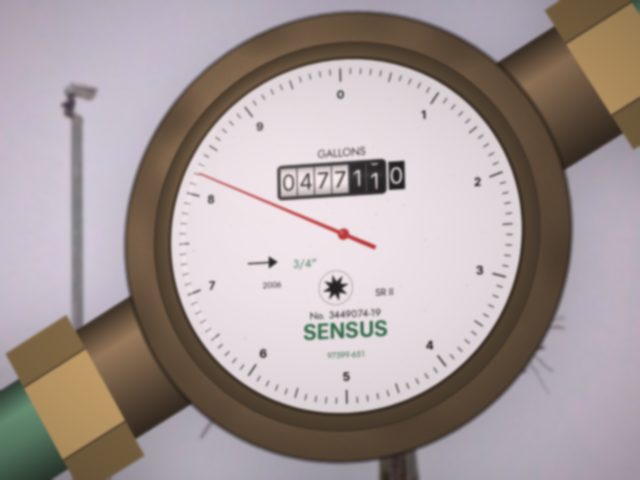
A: 477108.2 gal
